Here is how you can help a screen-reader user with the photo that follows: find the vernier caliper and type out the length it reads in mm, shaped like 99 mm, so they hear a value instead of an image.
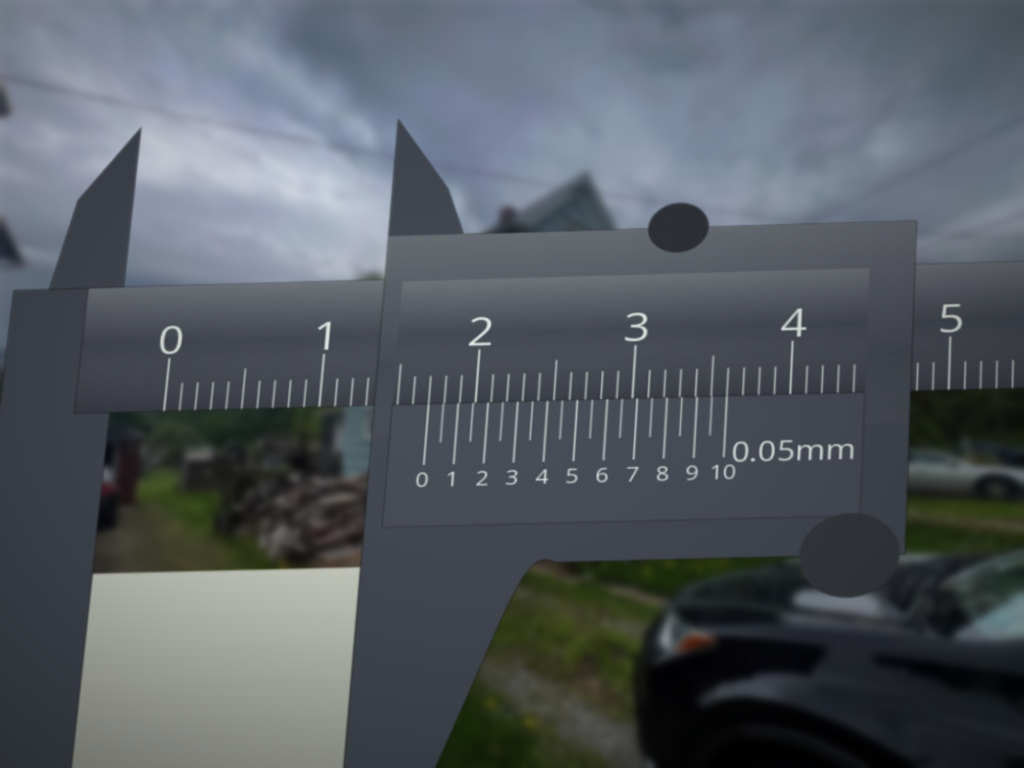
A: 17.0 mm
